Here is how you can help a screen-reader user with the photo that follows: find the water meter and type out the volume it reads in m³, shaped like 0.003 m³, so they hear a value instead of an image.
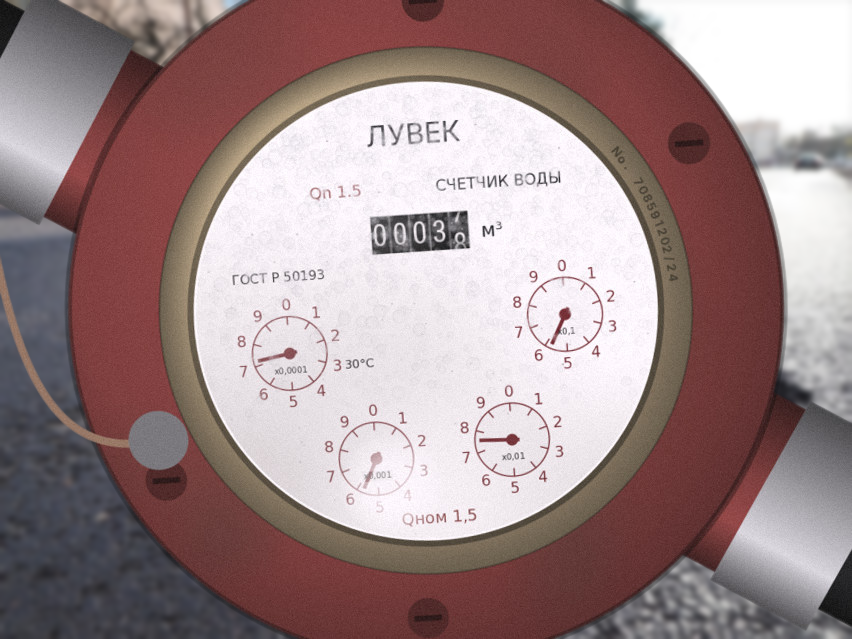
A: 37.5757 m³
